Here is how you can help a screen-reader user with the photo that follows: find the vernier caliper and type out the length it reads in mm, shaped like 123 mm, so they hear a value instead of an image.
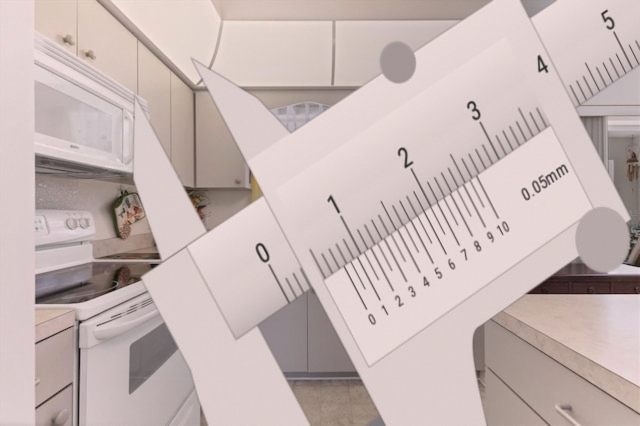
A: 7.6 mm
